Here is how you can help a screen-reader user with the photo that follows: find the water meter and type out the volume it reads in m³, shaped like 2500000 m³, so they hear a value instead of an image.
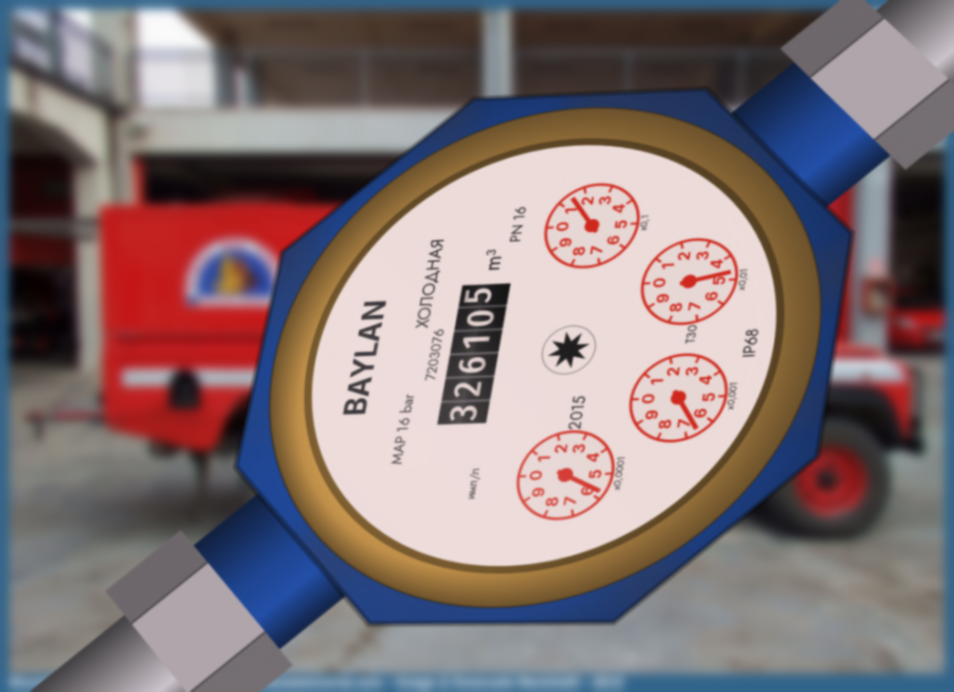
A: 326105.1465 m³
